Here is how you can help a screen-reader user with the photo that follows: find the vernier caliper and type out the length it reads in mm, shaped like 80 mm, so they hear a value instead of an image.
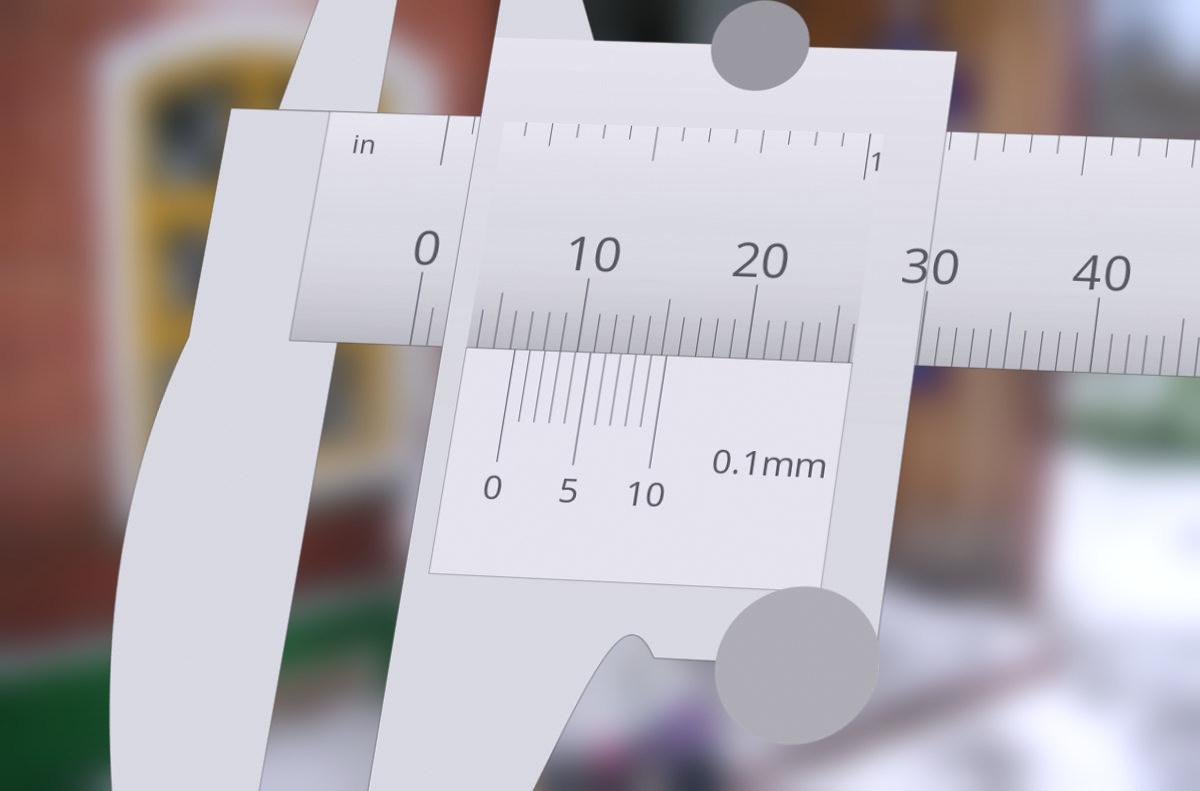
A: 6.3 mm
